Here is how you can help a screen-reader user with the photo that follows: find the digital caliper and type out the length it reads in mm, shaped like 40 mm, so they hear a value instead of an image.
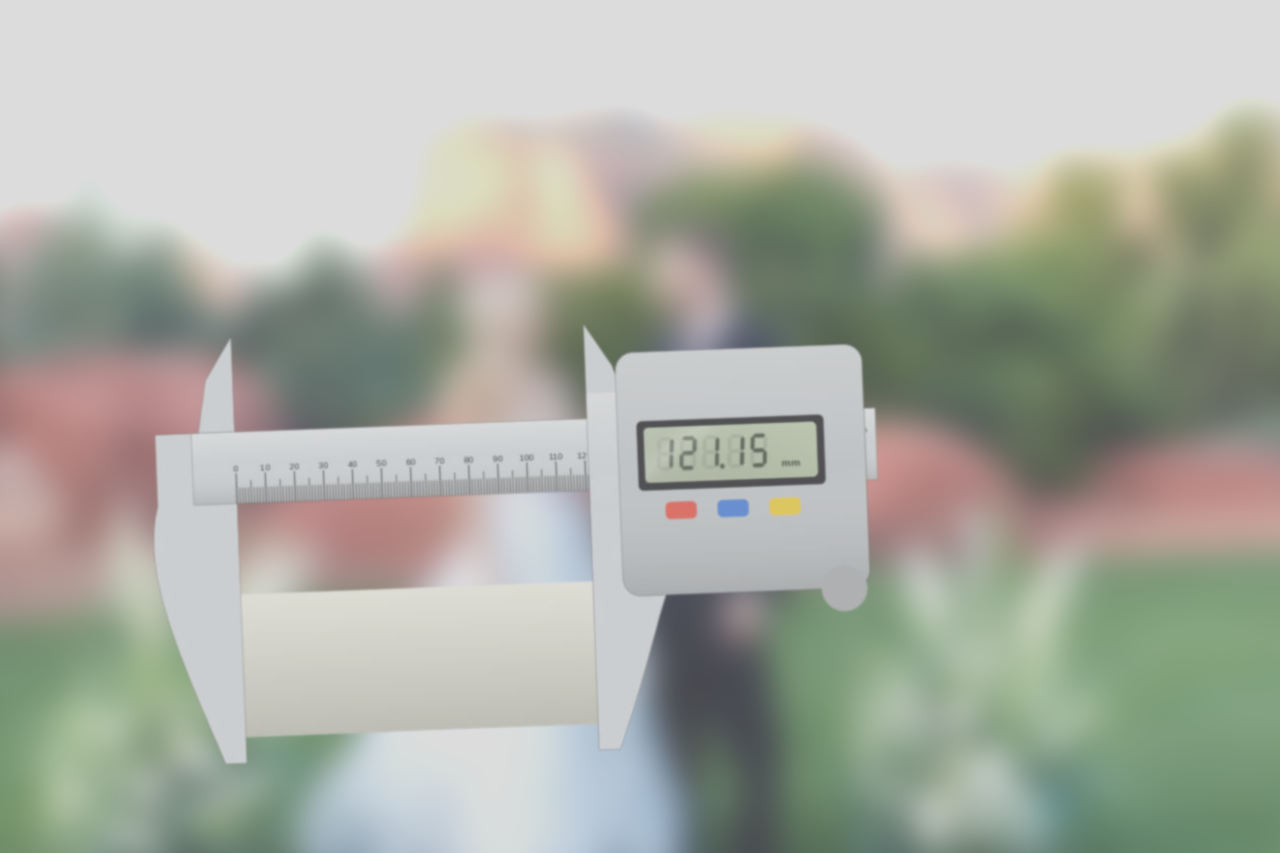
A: 121.15 mm
